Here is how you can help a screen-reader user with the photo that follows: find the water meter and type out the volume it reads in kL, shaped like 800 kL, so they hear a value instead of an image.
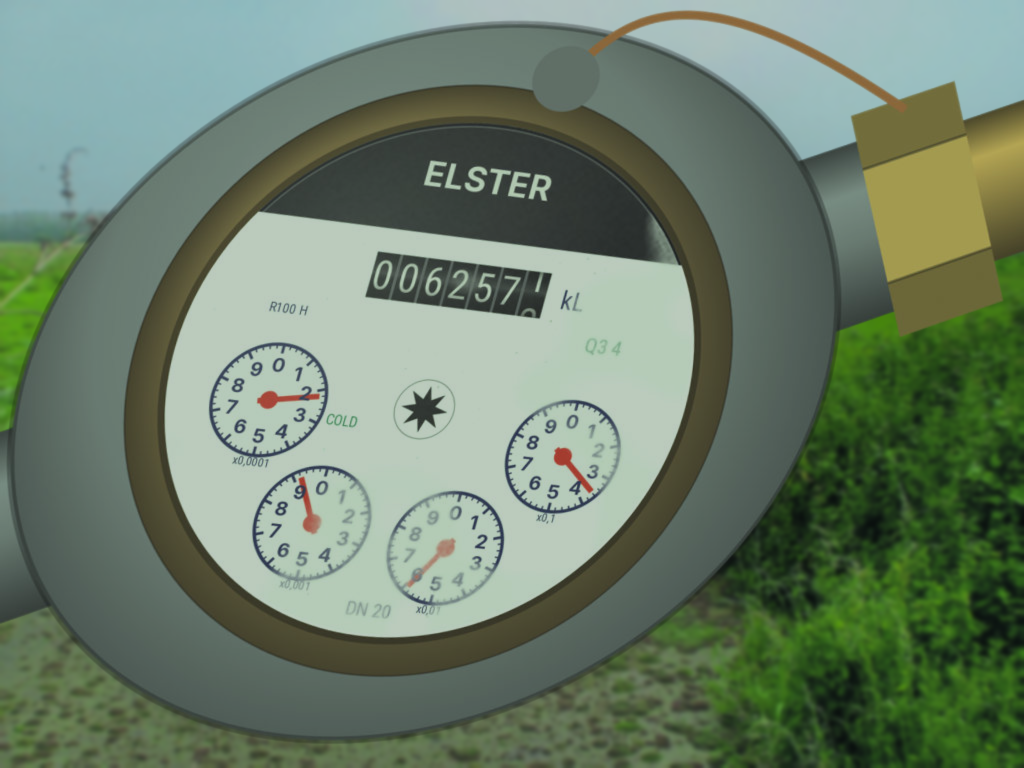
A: 62571.3592 kL
